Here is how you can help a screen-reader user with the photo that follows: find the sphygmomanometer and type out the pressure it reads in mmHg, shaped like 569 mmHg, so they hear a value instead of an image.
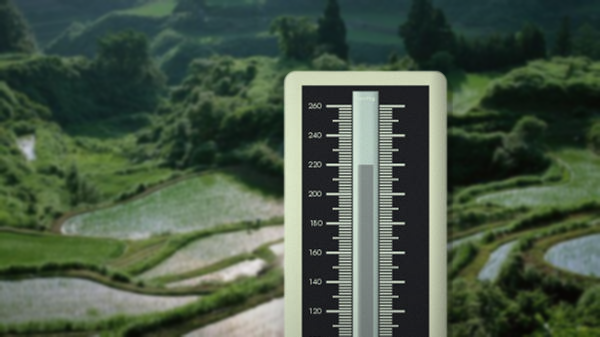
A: 220 mmHg
